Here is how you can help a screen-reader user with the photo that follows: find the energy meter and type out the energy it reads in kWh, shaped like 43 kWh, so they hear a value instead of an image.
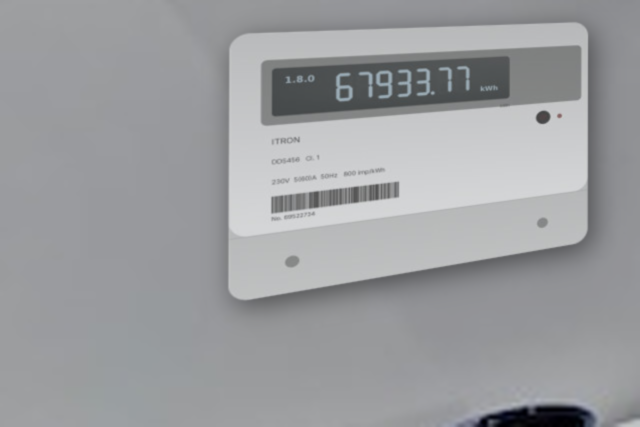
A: 67933.77 kWh
